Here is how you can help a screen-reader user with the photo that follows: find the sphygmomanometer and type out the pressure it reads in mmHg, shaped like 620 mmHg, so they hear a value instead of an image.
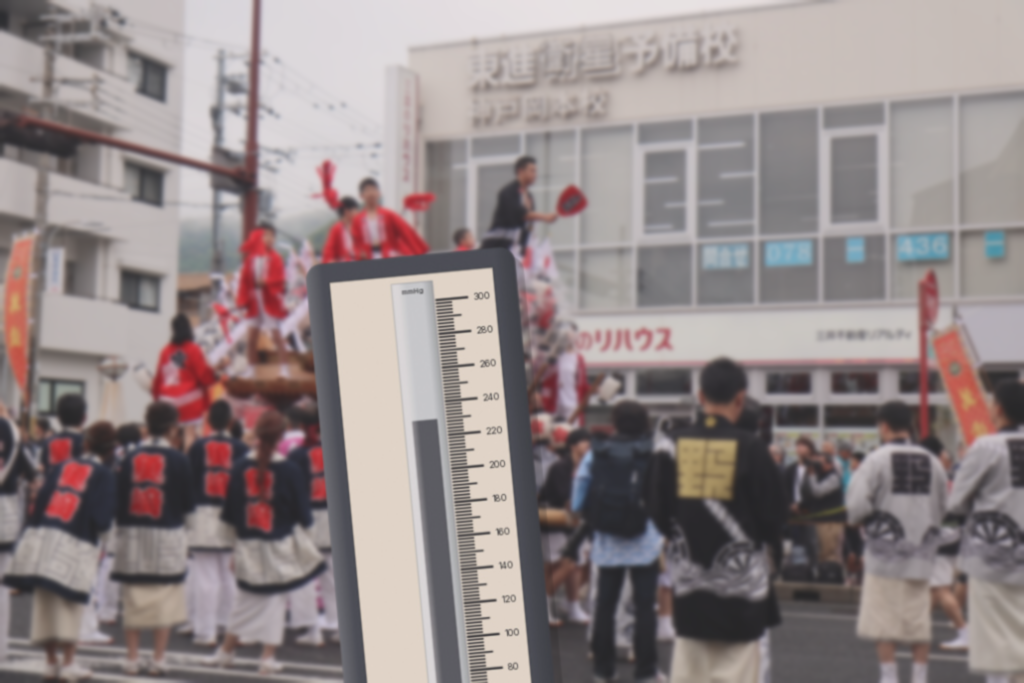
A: 230 mmHg
